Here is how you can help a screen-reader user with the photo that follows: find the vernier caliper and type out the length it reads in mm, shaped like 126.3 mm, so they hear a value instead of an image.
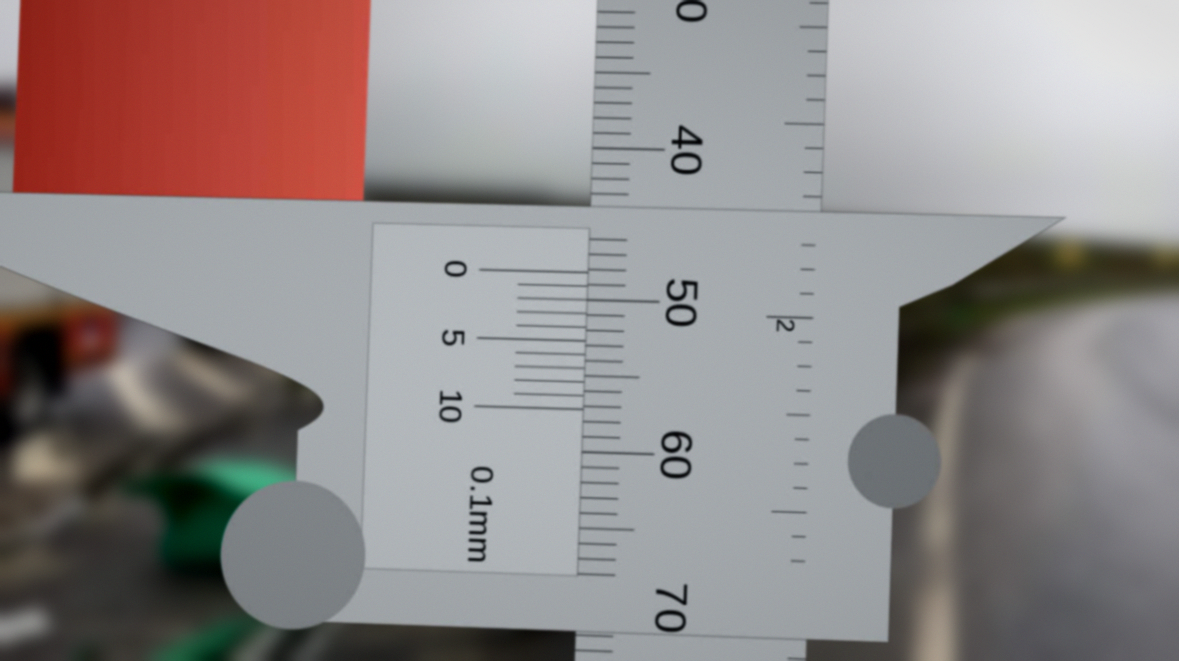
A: 48.2 mm
